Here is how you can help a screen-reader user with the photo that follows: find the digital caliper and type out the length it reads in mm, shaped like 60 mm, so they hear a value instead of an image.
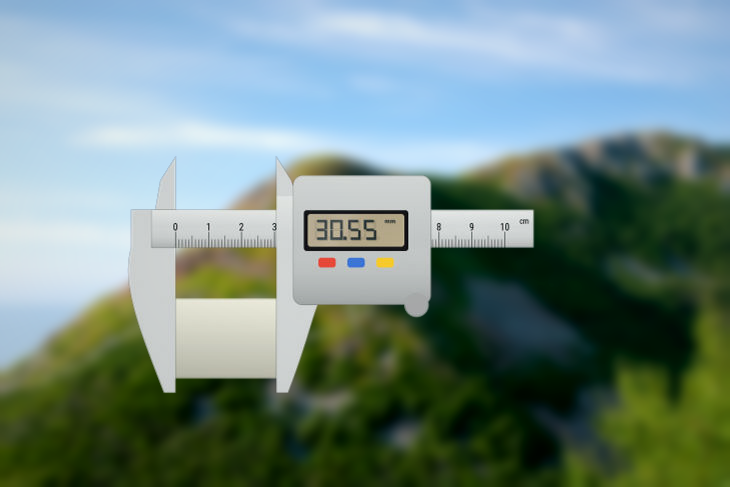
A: 30.55 mm
